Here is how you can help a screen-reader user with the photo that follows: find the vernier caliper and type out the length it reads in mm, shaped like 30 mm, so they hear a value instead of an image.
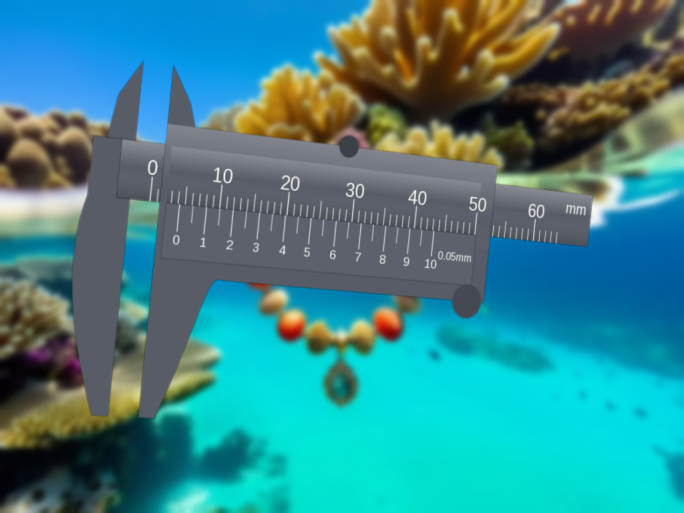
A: 4.2 mm
